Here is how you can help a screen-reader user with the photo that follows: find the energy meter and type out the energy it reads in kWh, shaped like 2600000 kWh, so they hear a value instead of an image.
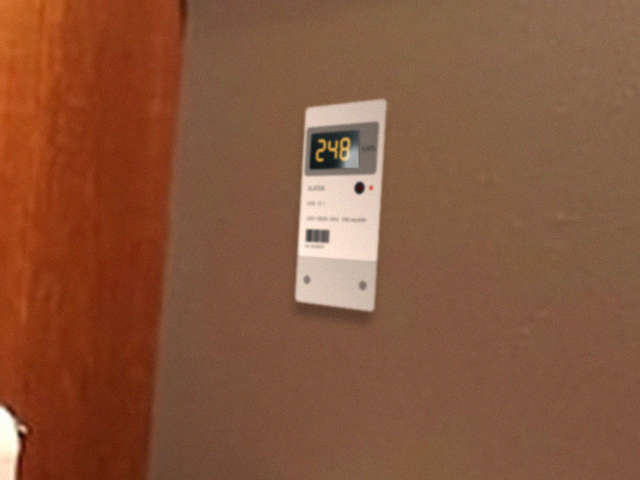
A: 248 kWh
